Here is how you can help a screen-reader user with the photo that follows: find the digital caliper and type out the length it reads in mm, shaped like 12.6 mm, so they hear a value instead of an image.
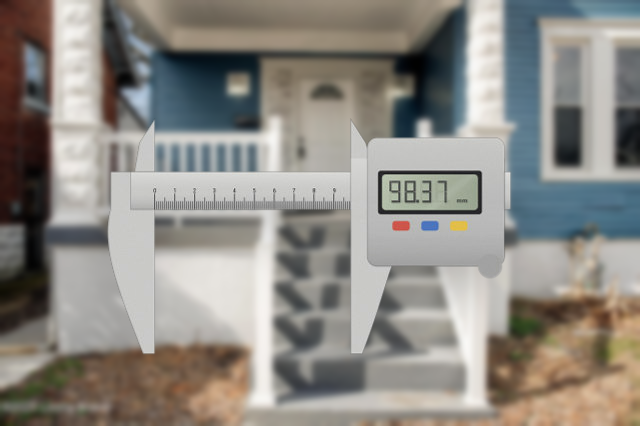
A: 98.37 mm
